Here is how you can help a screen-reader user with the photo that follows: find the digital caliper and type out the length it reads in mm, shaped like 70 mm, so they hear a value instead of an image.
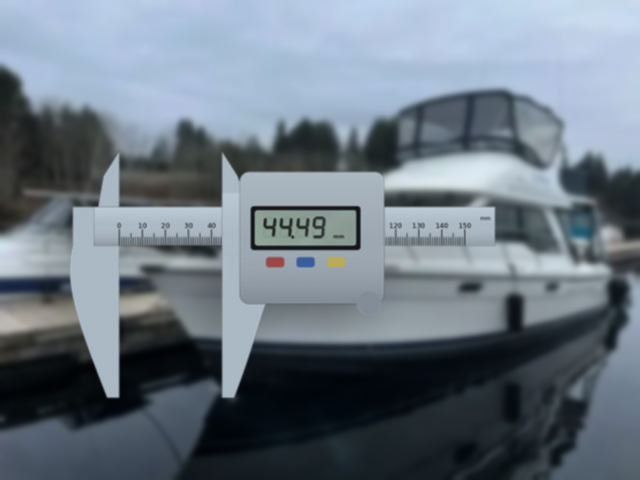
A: 44.49 mm
